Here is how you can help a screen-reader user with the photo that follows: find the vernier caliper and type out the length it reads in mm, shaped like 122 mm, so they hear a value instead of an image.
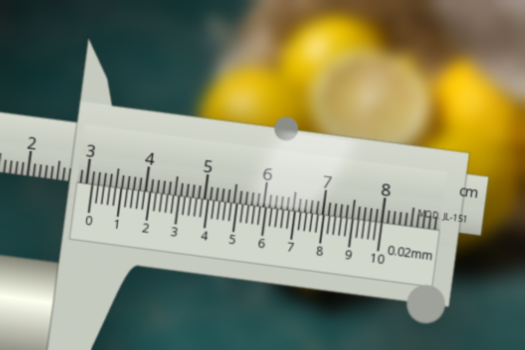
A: 31.0 mm
